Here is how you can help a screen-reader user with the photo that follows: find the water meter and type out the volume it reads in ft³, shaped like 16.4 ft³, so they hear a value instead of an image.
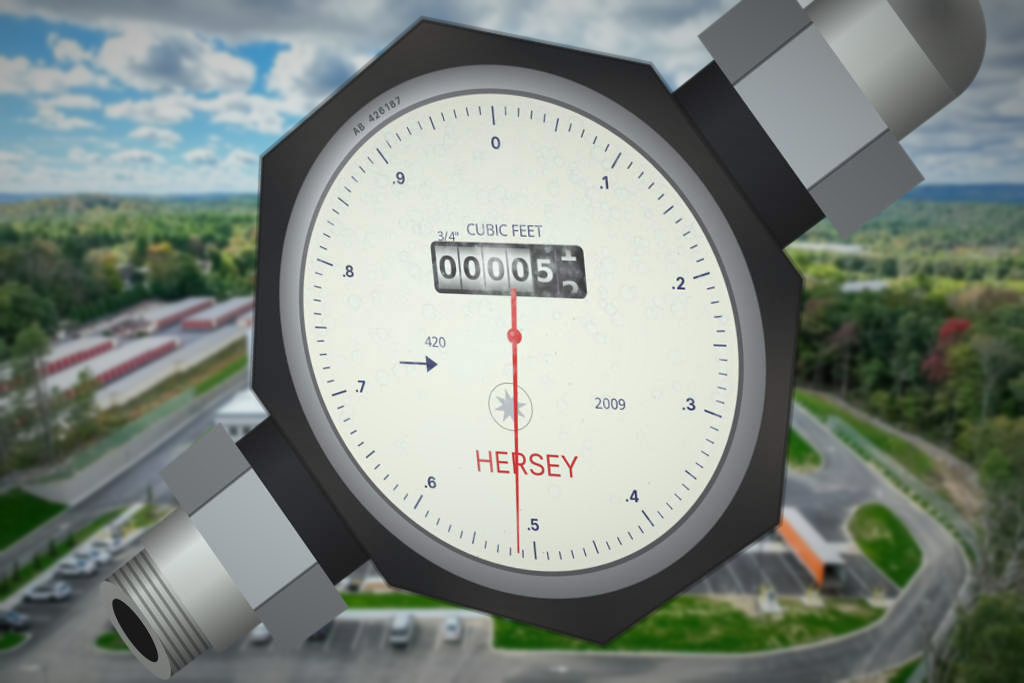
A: 51.51 ft³
